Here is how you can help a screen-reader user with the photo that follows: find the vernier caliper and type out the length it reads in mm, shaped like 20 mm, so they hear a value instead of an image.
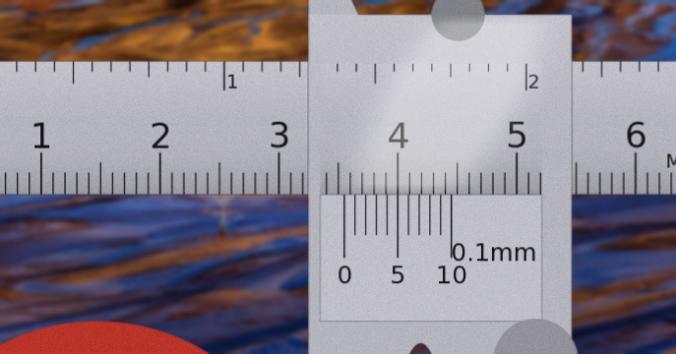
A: 35.5 mm
